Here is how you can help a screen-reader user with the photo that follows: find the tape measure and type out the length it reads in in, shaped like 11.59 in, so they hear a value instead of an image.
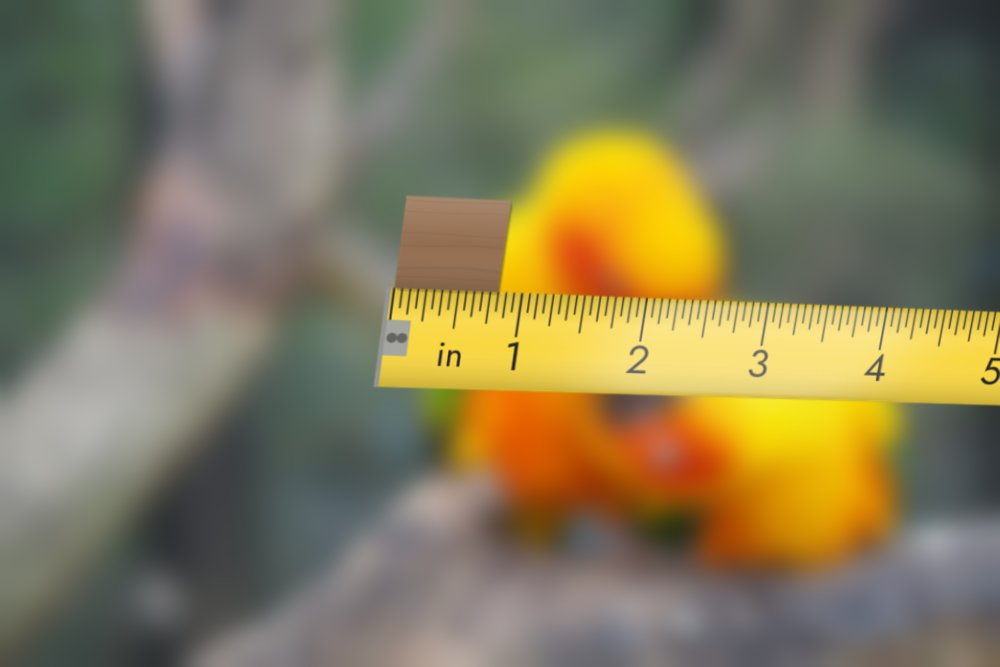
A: 0.8125 in
